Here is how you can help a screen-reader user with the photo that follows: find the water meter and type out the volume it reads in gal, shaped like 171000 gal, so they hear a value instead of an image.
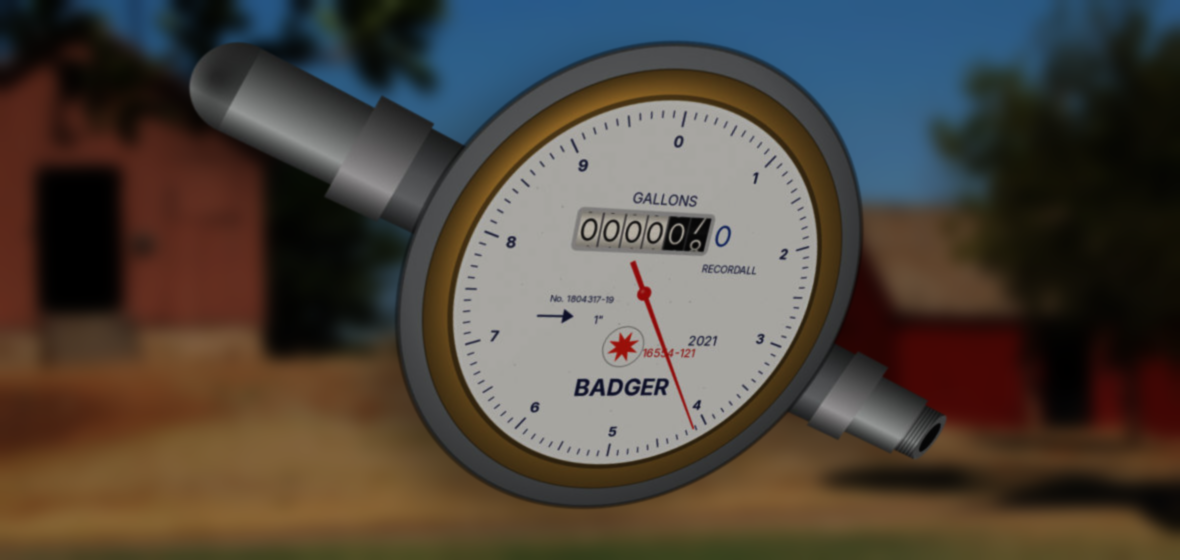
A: 74.1 gal
